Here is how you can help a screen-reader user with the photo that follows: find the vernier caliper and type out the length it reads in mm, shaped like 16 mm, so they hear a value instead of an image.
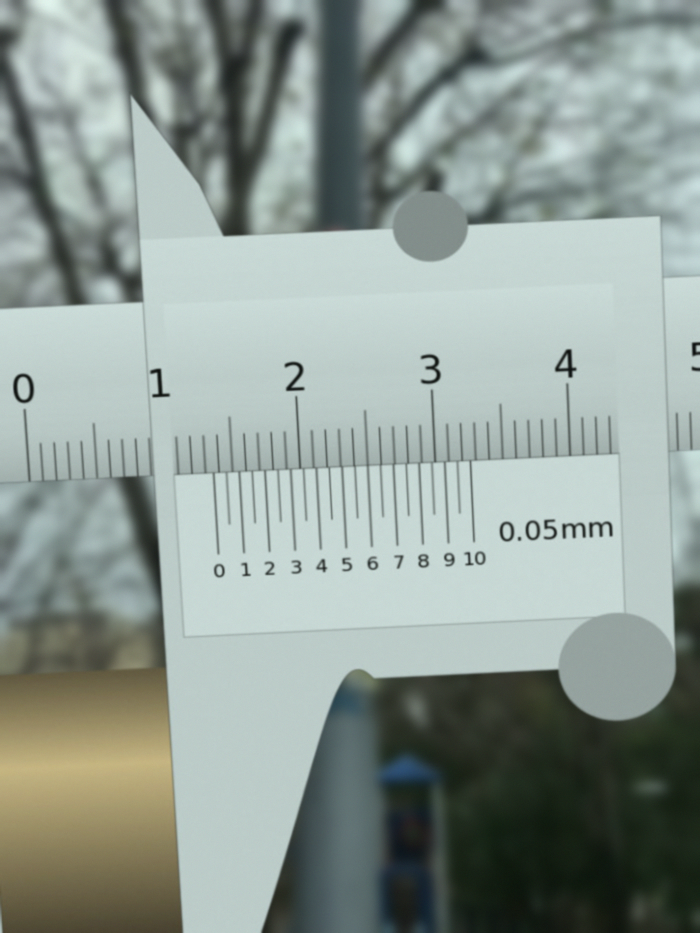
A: 13.6 mm
